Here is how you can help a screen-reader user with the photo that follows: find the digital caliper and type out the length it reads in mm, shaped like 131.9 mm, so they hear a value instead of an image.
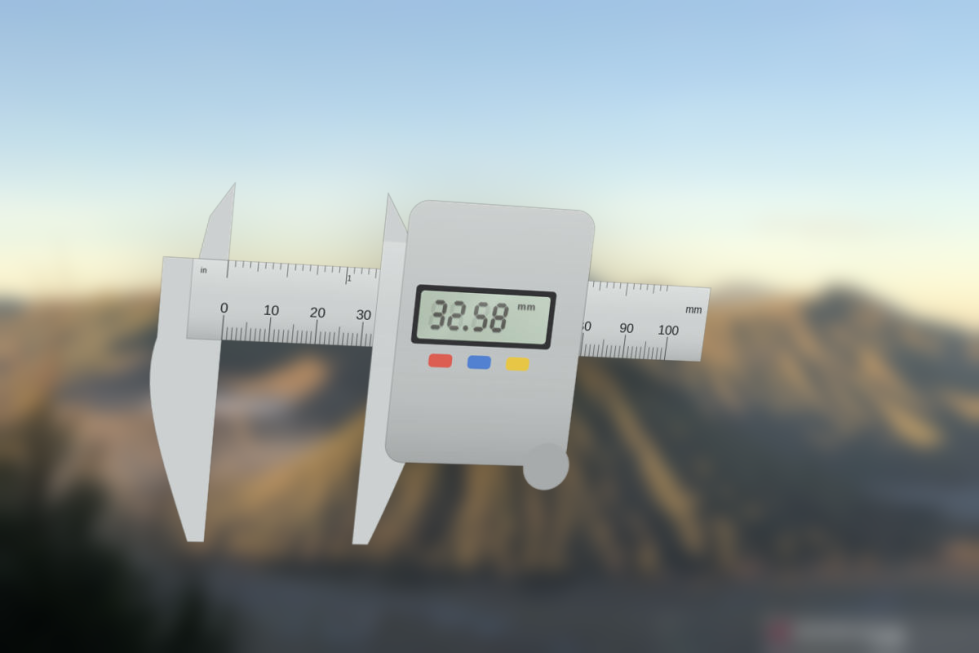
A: 32.58 mm
